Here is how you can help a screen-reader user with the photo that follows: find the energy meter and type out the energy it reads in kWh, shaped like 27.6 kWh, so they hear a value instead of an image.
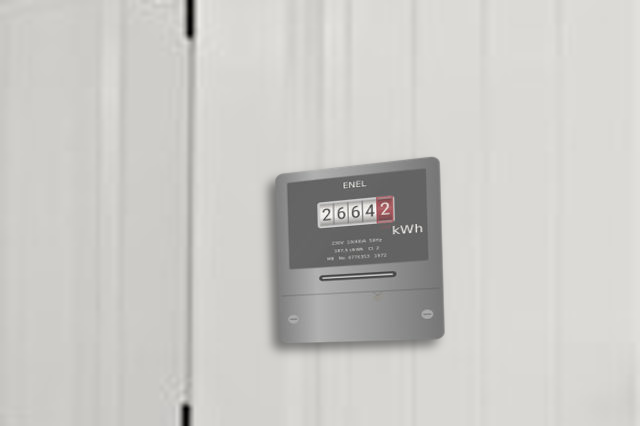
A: 2664.2 kWh
